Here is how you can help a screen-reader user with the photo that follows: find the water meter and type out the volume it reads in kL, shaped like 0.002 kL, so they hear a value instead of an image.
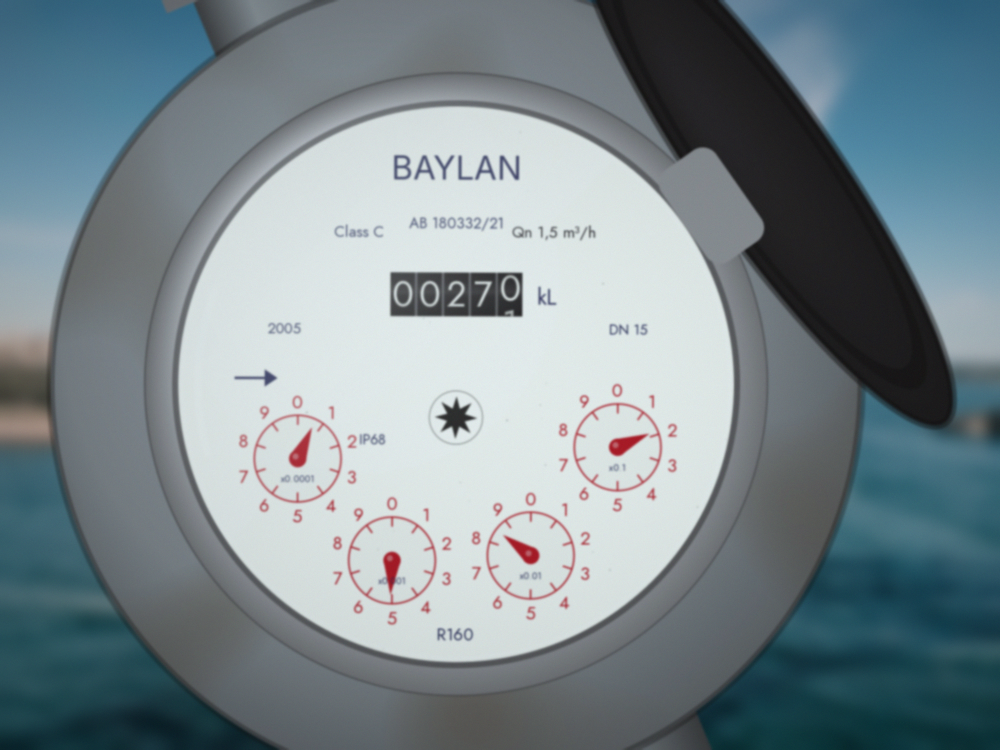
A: 270.1850 kL
